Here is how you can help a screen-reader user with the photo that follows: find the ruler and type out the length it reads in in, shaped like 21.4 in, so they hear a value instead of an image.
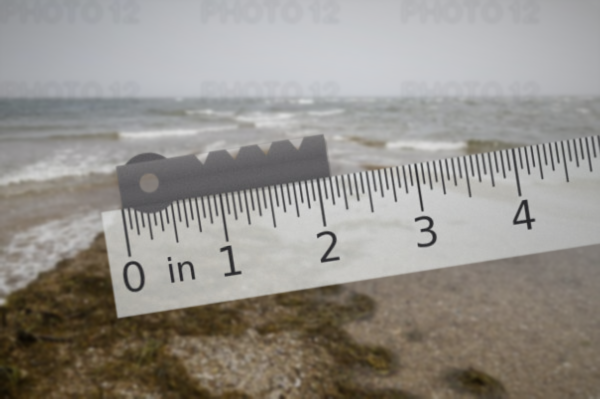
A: 2.125 in
